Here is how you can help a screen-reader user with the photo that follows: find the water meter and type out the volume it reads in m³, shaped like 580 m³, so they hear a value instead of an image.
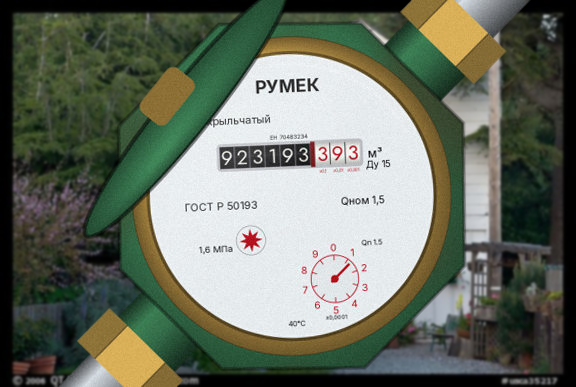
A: 923193.3931 m³
